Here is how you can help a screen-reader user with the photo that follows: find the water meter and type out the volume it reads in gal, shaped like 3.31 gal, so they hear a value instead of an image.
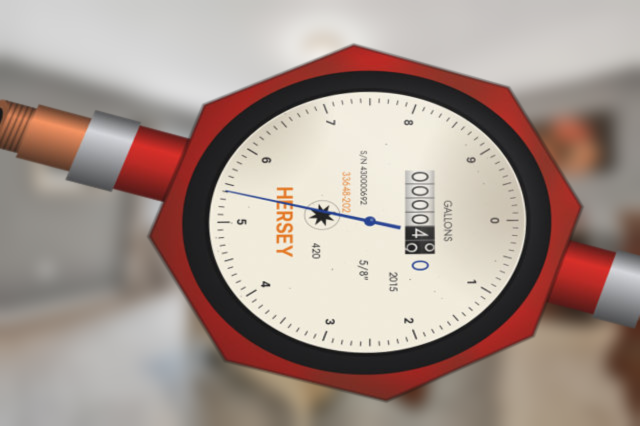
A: 485.4 gal
